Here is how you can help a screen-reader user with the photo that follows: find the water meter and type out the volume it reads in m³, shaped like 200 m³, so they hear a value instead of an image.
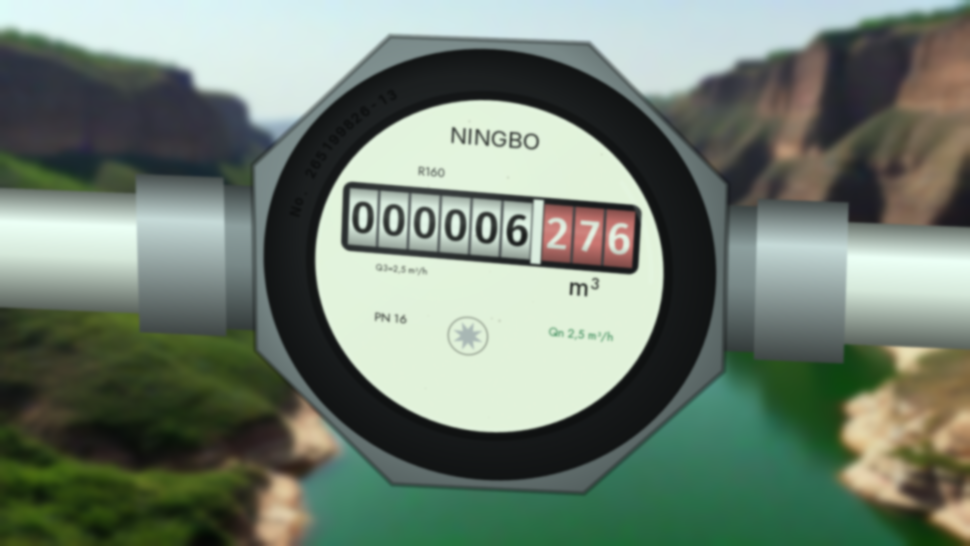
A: 6.276 m³
